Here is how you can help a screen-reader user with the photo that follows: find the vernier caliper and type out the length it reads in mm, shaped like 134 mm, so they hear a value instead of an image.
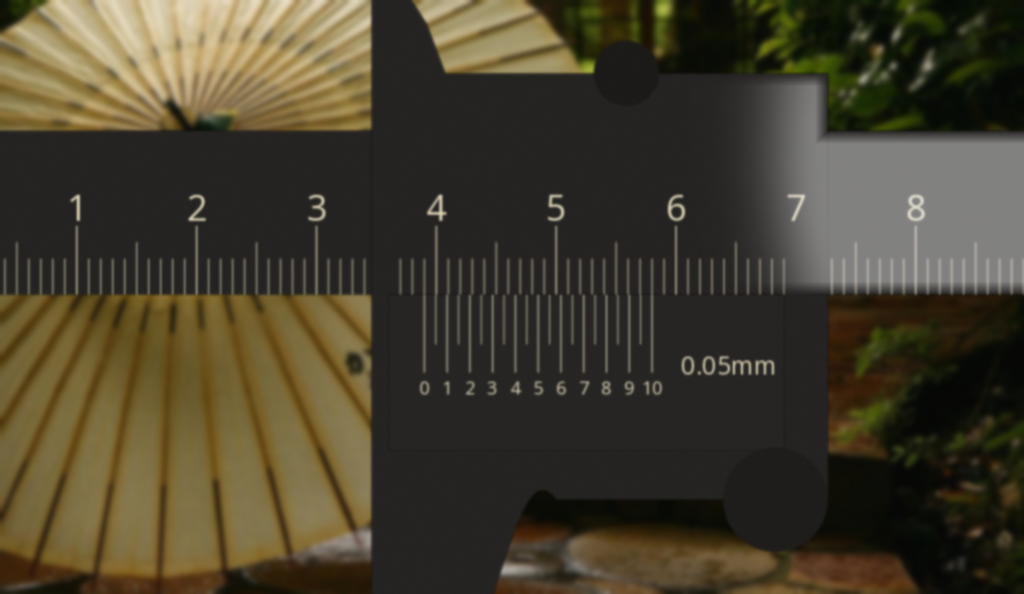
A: 39.0 mm
